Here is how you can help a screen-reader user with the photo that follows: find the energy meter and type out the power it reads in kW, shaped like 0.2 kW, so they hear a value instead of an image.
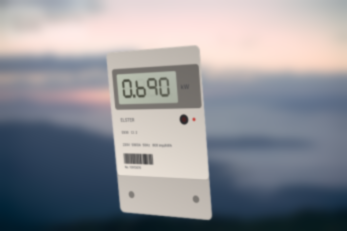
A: 0.690 kW
